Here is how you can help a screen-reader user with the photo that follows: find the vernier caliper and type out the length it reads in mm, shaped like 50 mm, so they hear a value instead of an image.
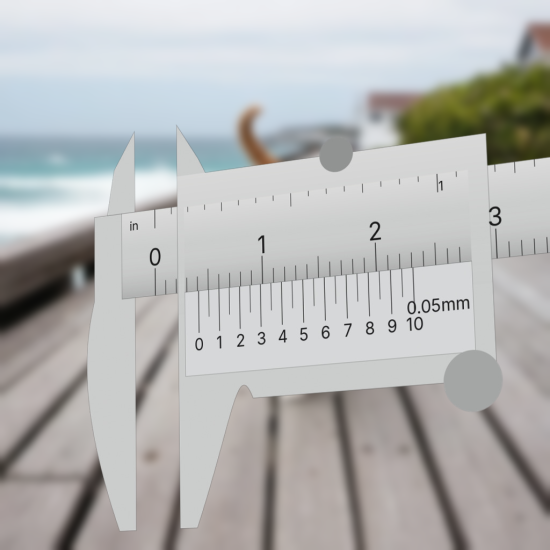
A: 4.1 mm
